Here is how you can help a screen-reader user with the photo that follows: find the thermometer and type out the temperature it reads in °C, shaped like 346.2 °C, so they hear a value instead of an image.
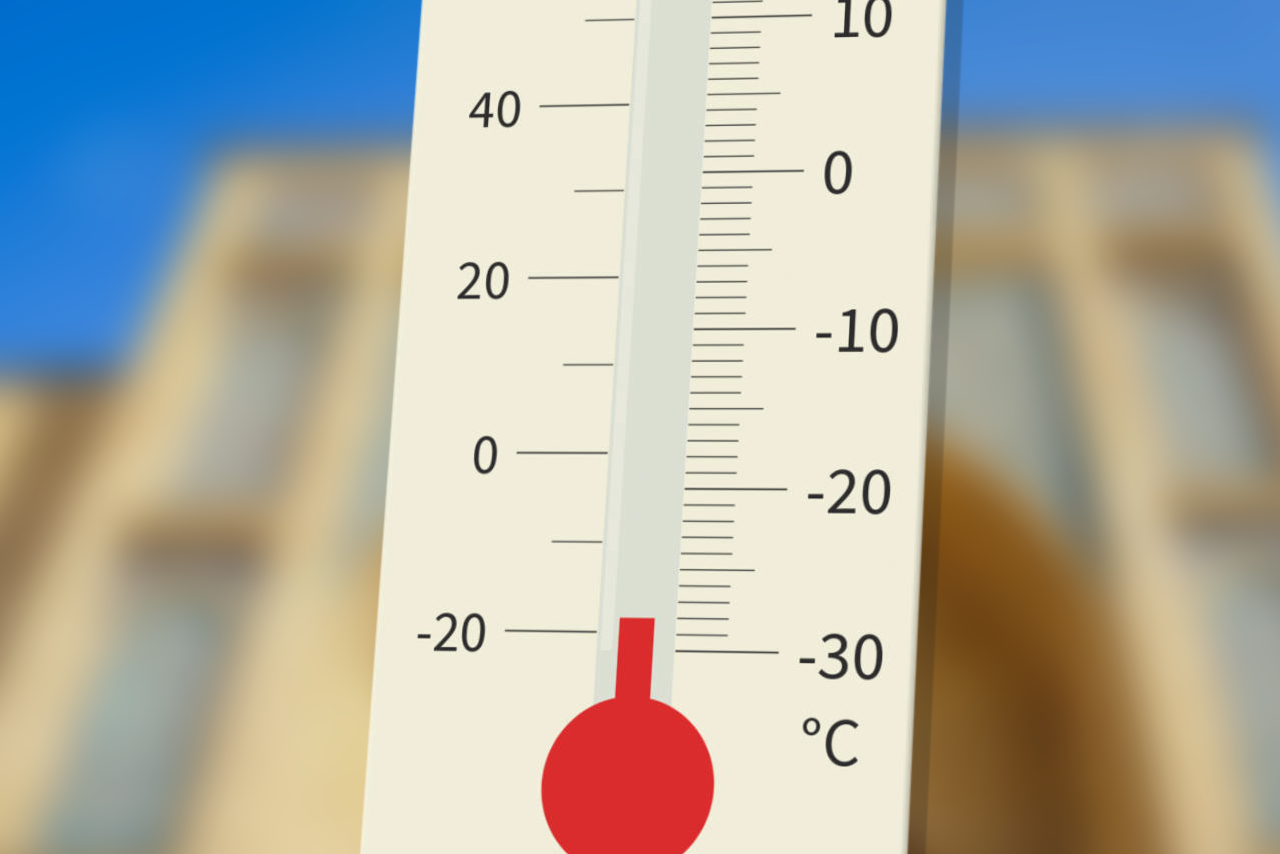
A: -28 °C
